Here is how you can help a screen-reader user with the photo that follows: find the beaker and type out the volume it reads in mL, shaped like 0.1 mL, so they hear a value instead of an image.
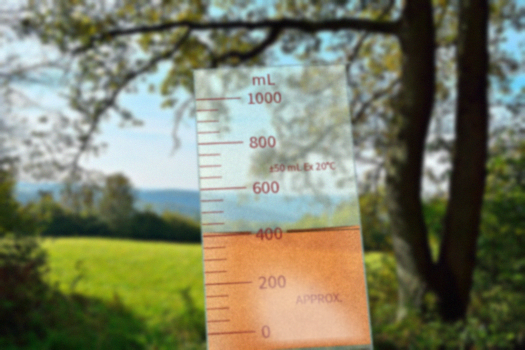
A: 400 mL
